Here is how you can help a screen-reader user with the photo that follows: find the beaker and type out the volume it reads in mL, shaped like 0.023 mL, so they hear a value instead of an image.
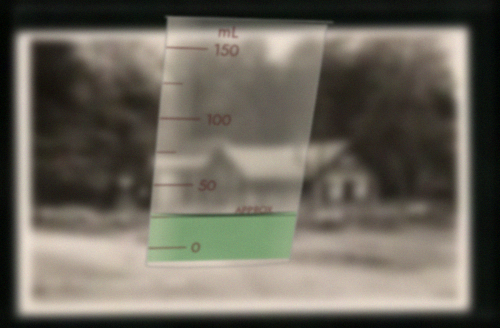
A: 25 mL
